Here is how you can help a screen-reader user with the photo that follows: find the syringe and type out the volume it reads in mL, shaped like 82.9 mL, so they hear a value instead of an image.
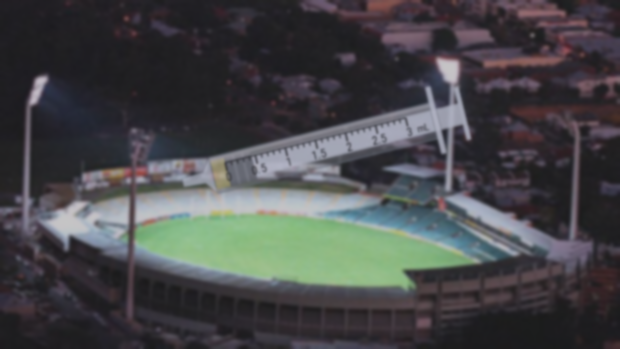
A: 0 mL
